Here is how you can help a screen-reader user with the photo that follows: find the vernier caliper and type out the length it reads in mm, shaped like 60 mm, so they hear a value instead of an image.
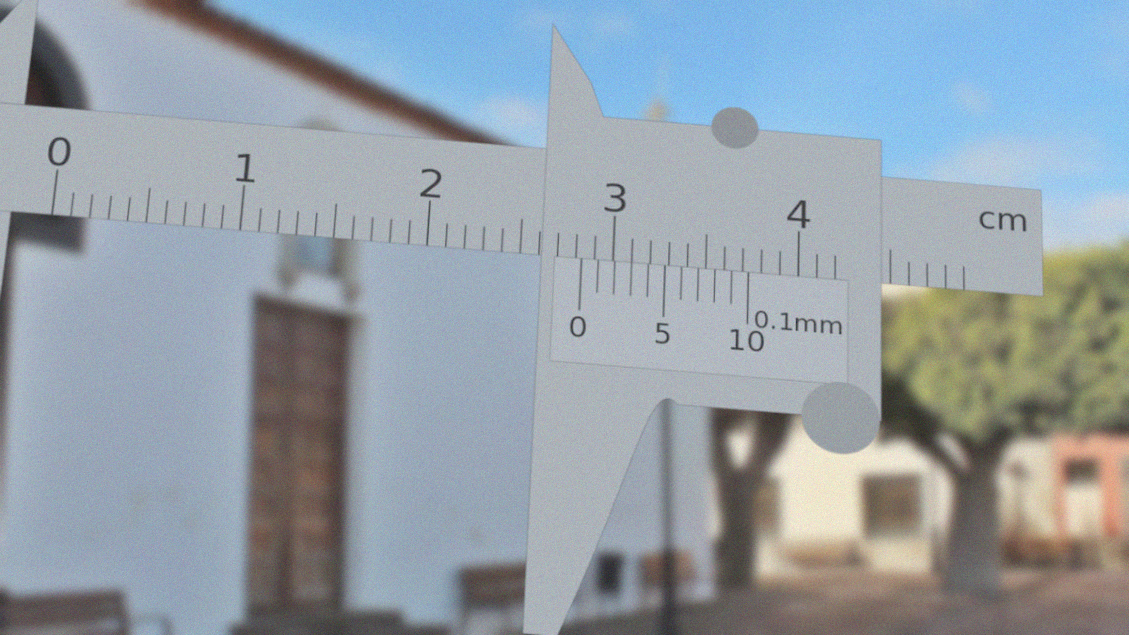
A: 28.3 mm
